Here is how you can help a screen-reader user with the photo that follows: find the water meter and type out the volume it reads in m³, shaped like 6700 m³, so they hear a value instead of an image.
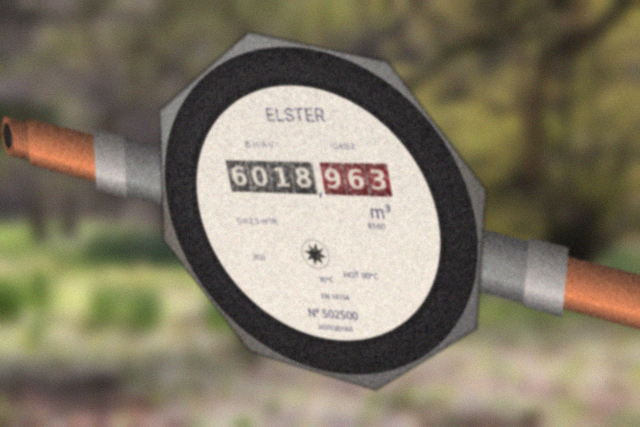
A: 6018.963 m³
